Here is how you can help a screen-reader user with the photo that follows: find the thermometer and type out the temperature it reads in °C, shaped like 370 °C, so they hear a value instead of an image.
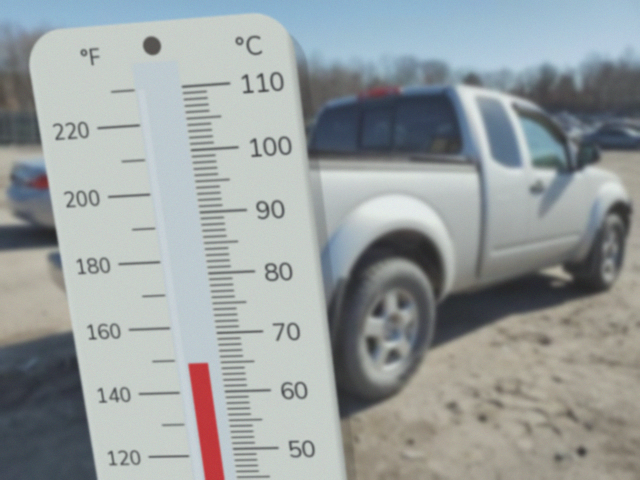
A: 65 °C
